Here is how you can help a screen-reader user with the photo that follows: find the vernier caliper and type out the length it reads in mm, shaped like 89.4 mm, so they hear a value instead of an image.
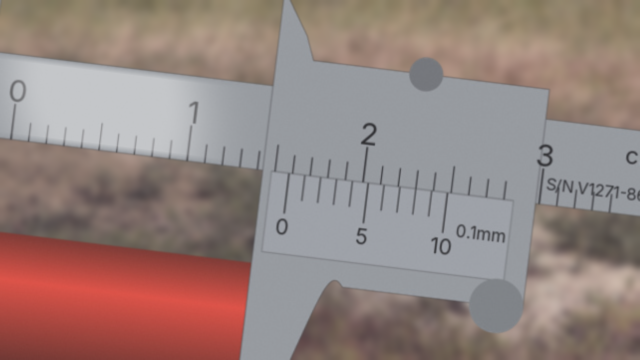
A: 15.8 mm
